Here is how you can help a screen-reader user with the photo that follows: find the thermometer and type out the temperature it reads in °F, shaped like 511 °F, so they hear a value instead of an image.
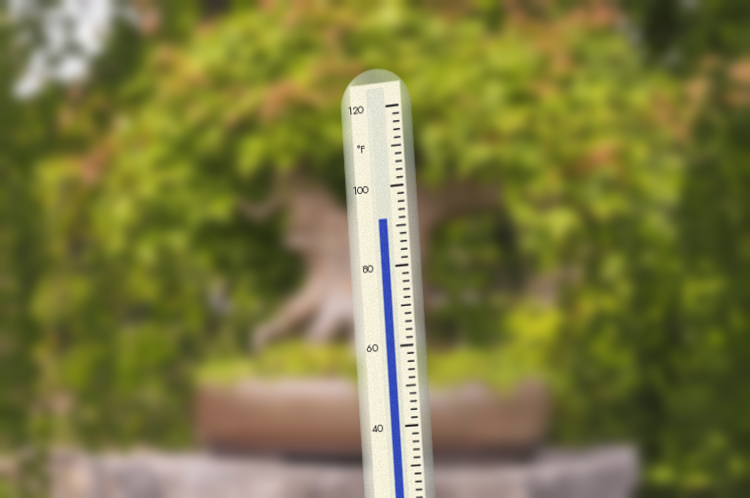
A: 92 °F
